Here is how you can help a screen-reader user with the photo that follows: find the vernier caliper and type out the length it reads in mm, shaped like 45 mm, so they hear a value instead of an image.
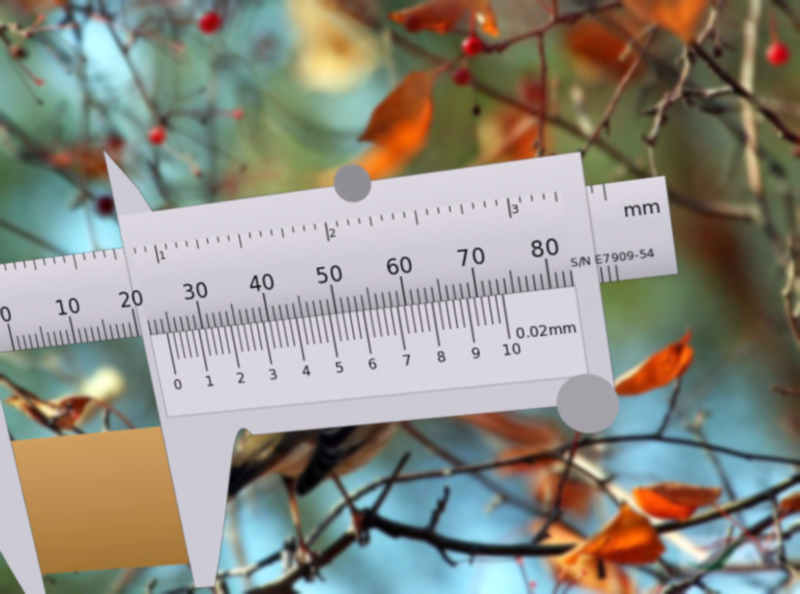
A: 24.5 mm
